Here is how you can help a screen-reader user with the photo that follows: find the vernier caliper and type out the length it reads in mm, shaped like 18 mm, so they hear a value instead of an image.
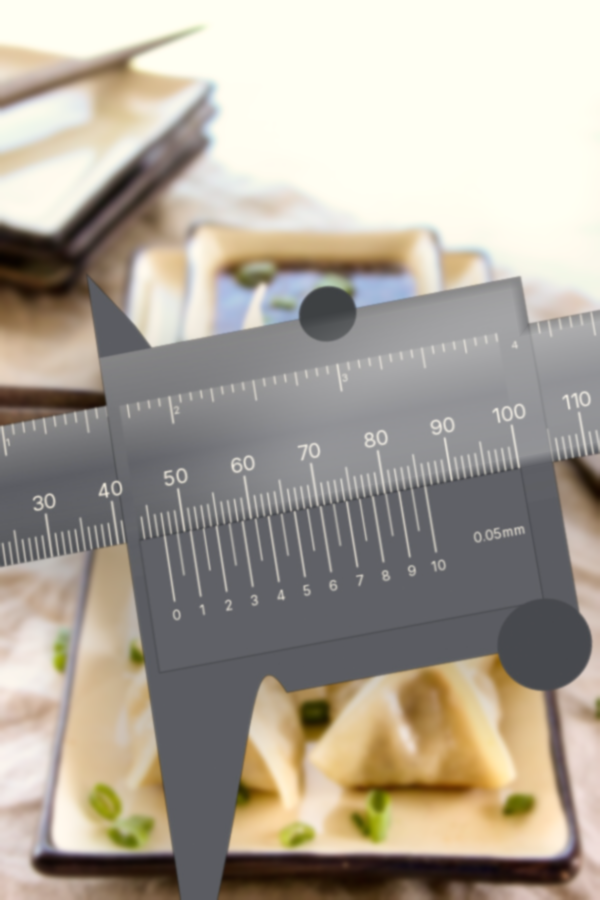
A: 47.0 mm
